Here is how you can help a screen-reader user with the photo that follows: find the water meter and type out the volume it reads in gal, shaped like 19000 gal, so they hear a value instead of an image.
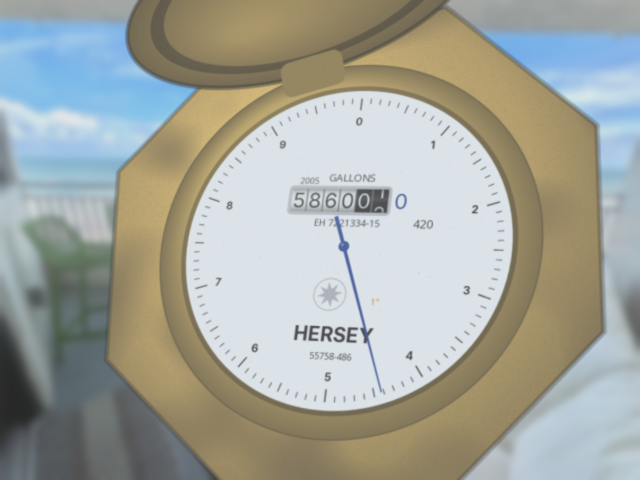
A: 5860014.4 gal
